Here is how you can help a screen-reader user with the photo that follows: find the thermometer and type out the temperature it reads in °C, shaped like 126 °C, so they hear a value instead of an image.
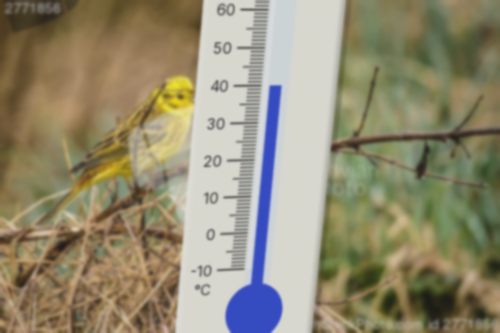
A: 40 °C
